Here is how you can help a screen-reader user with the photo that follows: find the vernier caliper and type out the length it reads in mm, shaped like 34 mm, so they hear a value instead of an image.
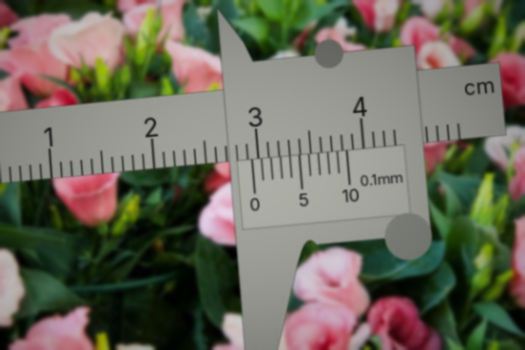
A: 29.4 mm
